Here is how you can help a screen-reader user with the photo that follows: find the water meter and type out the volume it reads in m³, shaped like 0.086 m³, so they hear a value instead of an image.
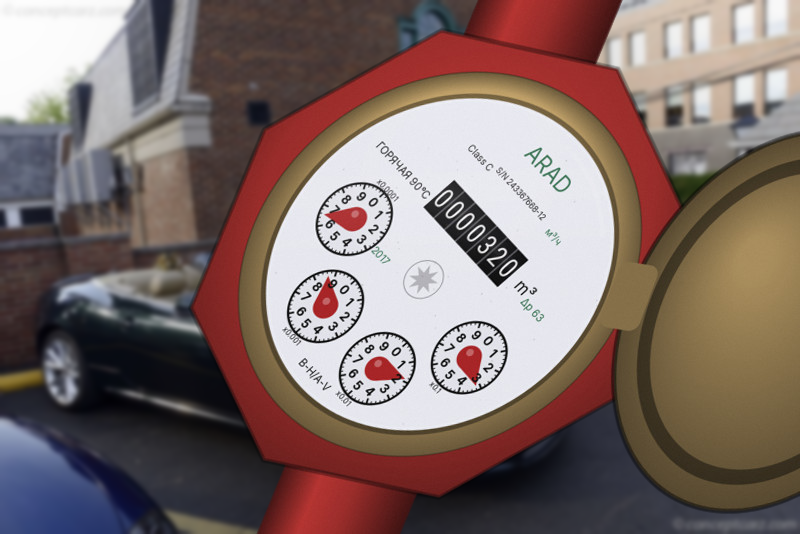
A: 320.3186 m³
